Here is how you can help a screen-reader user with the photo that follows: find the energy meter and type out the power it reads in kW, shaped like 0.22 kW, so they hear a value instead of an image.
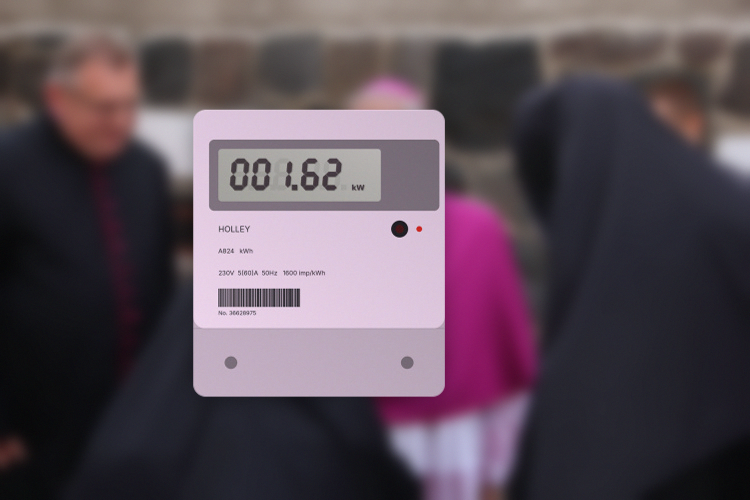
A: 1.62 kW
